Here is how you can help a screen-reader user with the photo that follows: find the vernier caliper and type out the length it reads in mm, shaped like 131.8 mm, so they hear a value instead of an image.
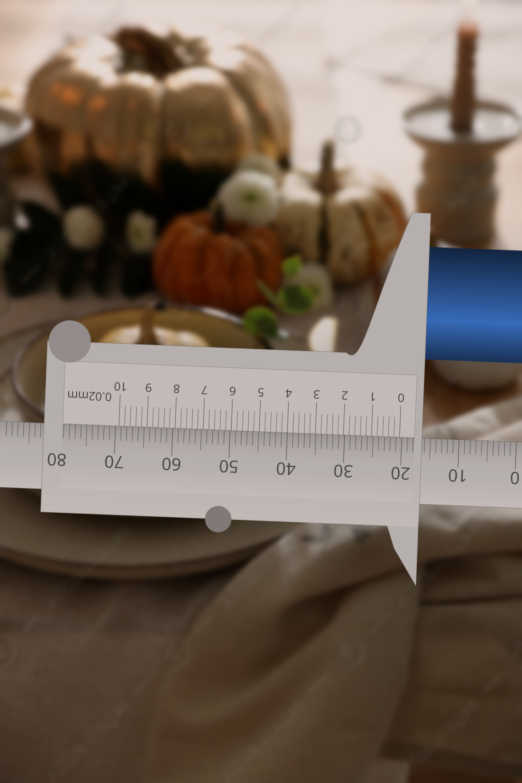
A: 20.4 mm
